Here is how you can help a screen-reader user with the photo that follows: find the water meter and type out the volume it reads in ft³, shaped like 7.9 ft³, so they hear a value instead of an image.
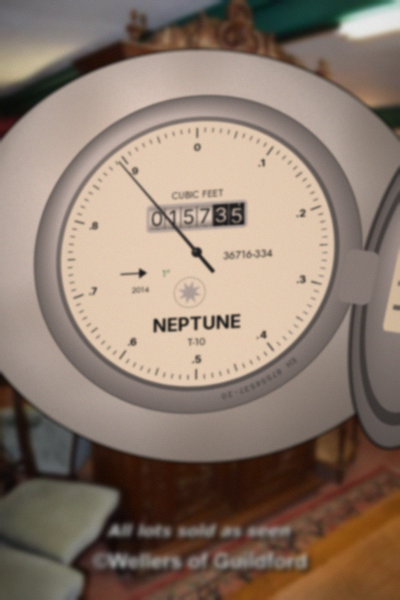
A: 15734.89 ft³
